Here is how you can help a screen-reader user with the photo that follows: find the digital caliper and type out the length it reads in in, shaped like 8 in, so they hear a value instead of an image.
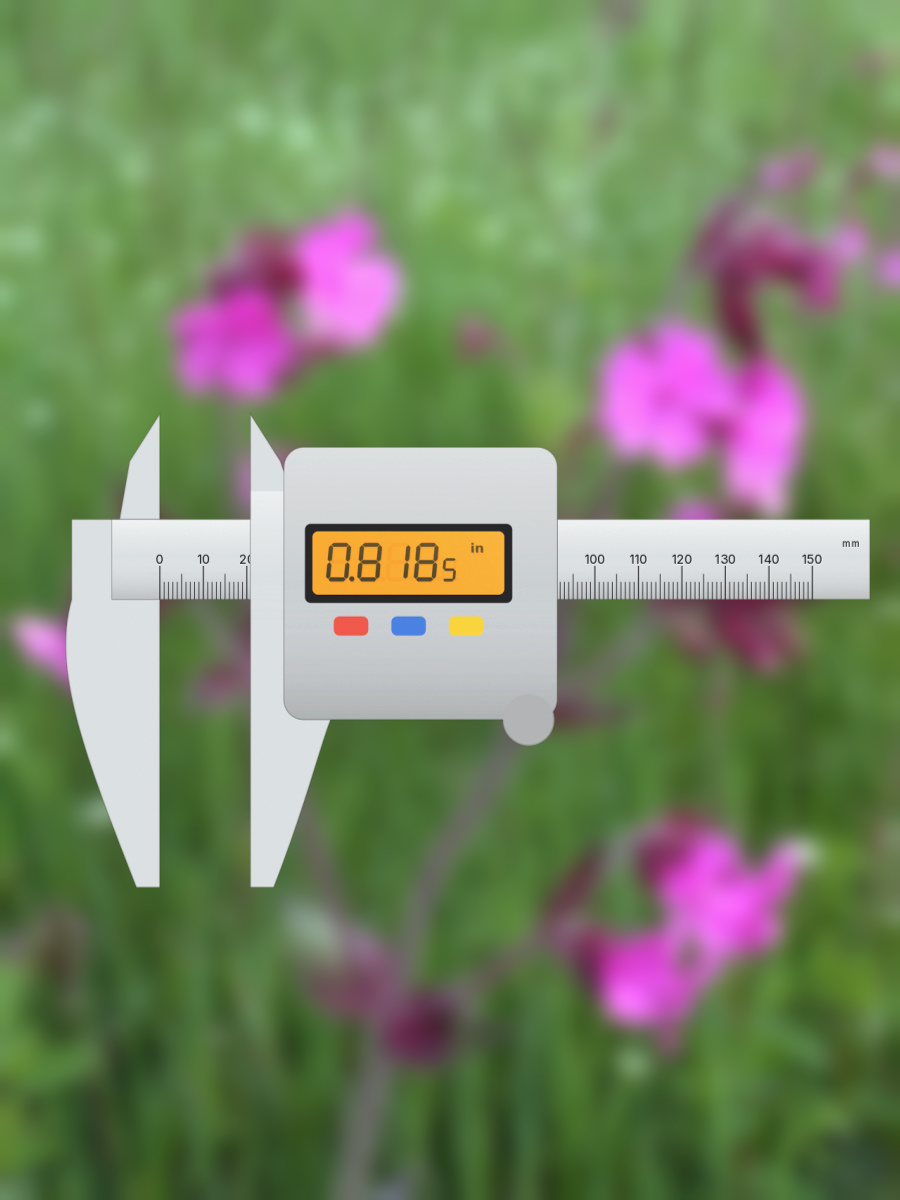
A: 0.8185 in
